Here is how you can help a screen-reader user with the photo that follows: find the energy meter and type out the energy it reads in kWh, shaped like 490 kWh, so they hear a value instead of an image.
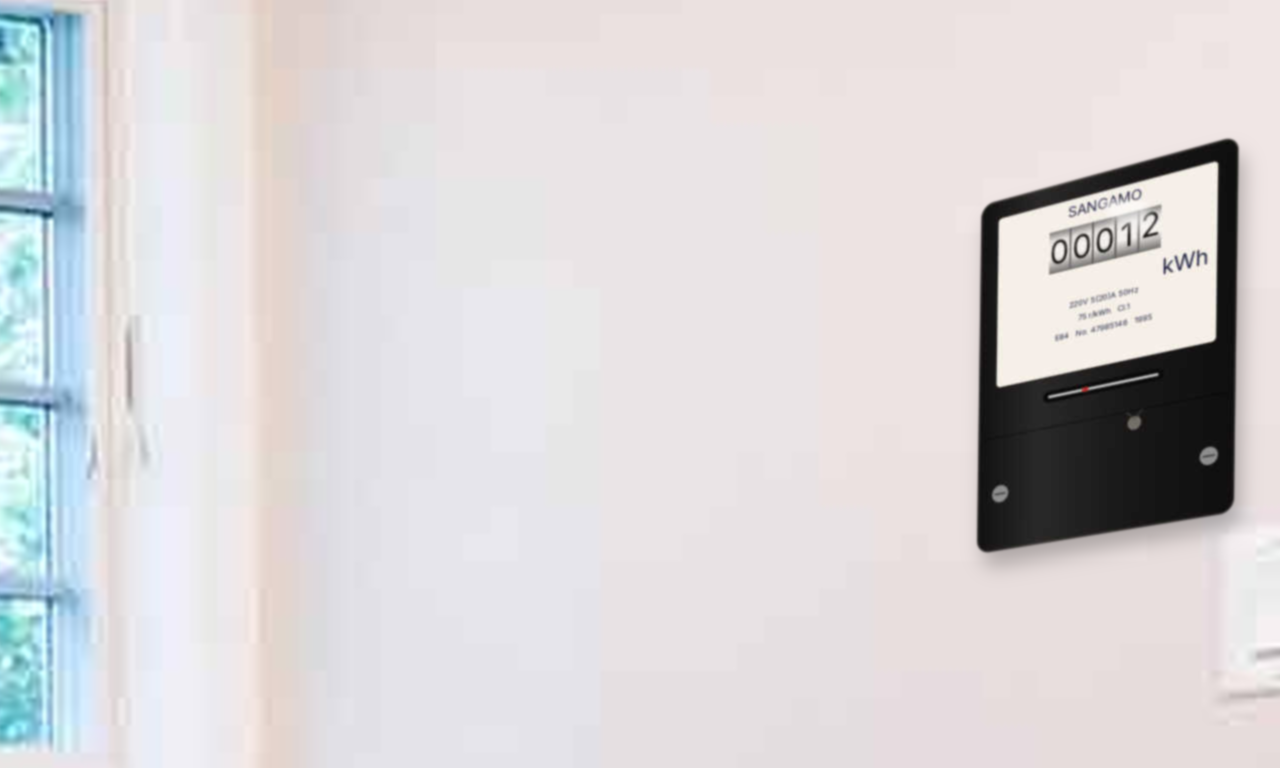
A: 12 kWh
